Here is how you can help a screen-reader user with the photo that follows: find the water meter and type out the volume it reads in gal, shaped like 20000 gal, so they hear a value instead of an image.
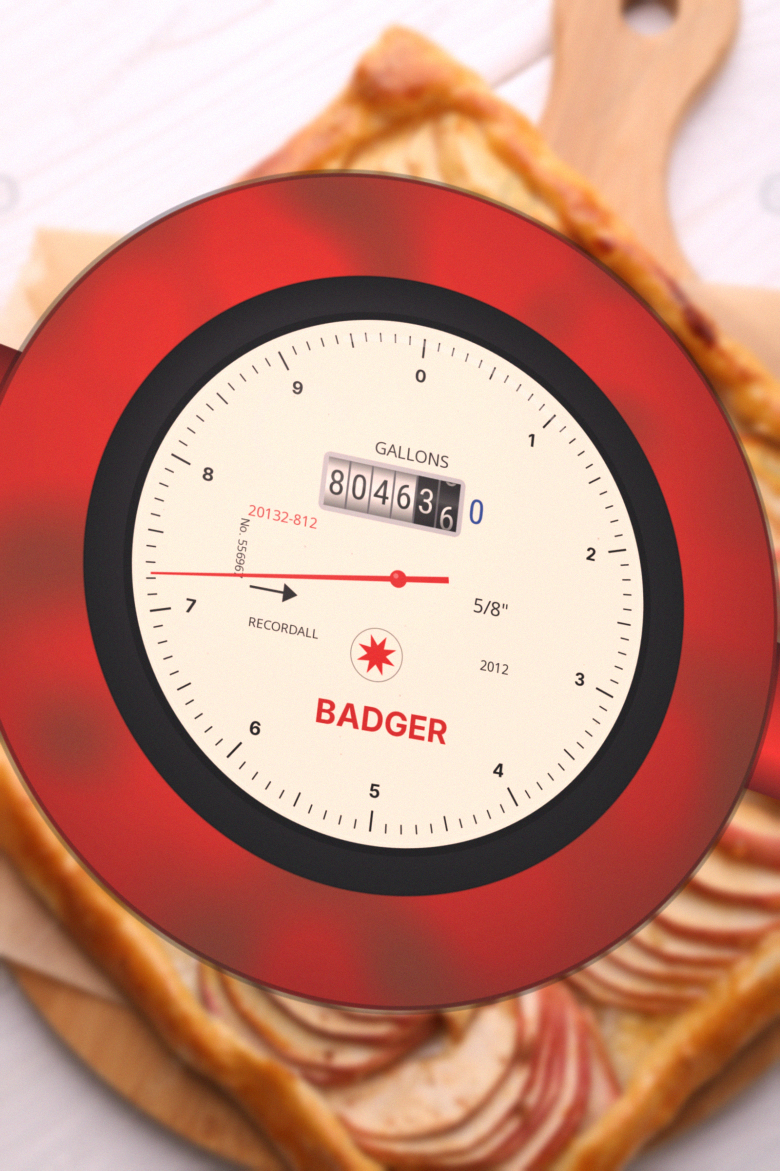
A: 8046357.2 gal
